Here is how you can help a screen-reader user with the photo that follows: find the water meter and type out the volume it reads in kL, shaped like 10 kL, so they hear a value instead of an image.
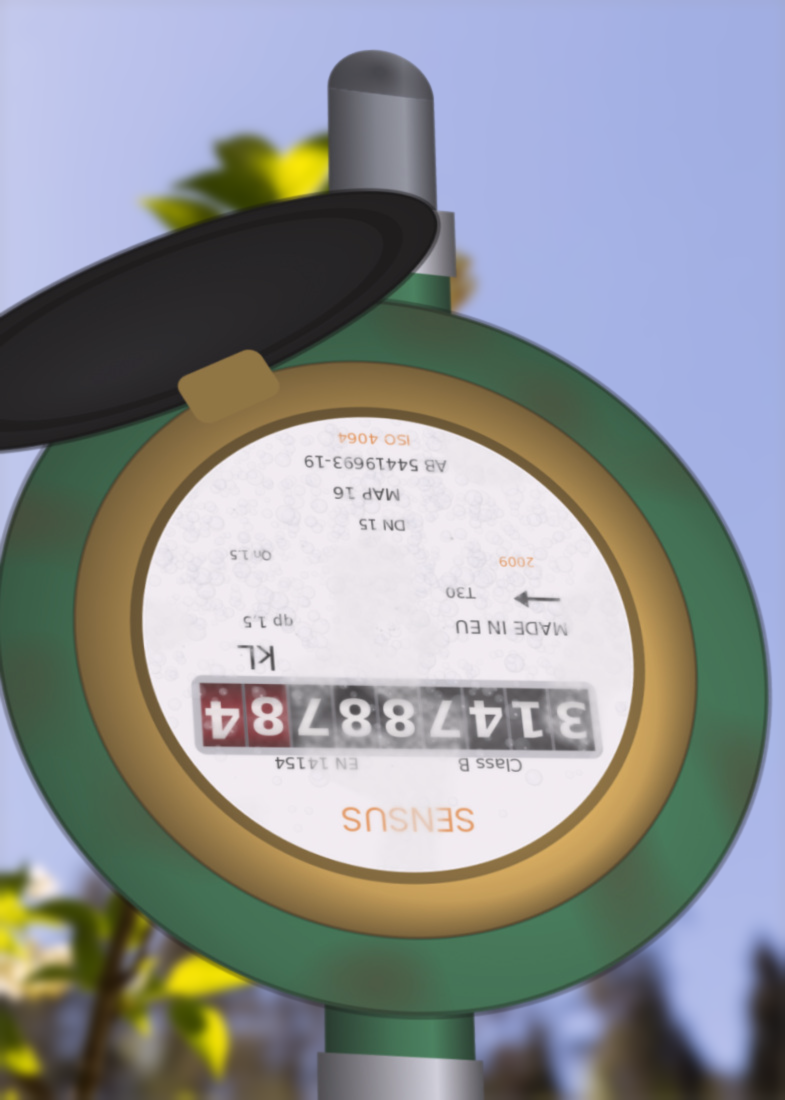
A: 3147887.84 kL
